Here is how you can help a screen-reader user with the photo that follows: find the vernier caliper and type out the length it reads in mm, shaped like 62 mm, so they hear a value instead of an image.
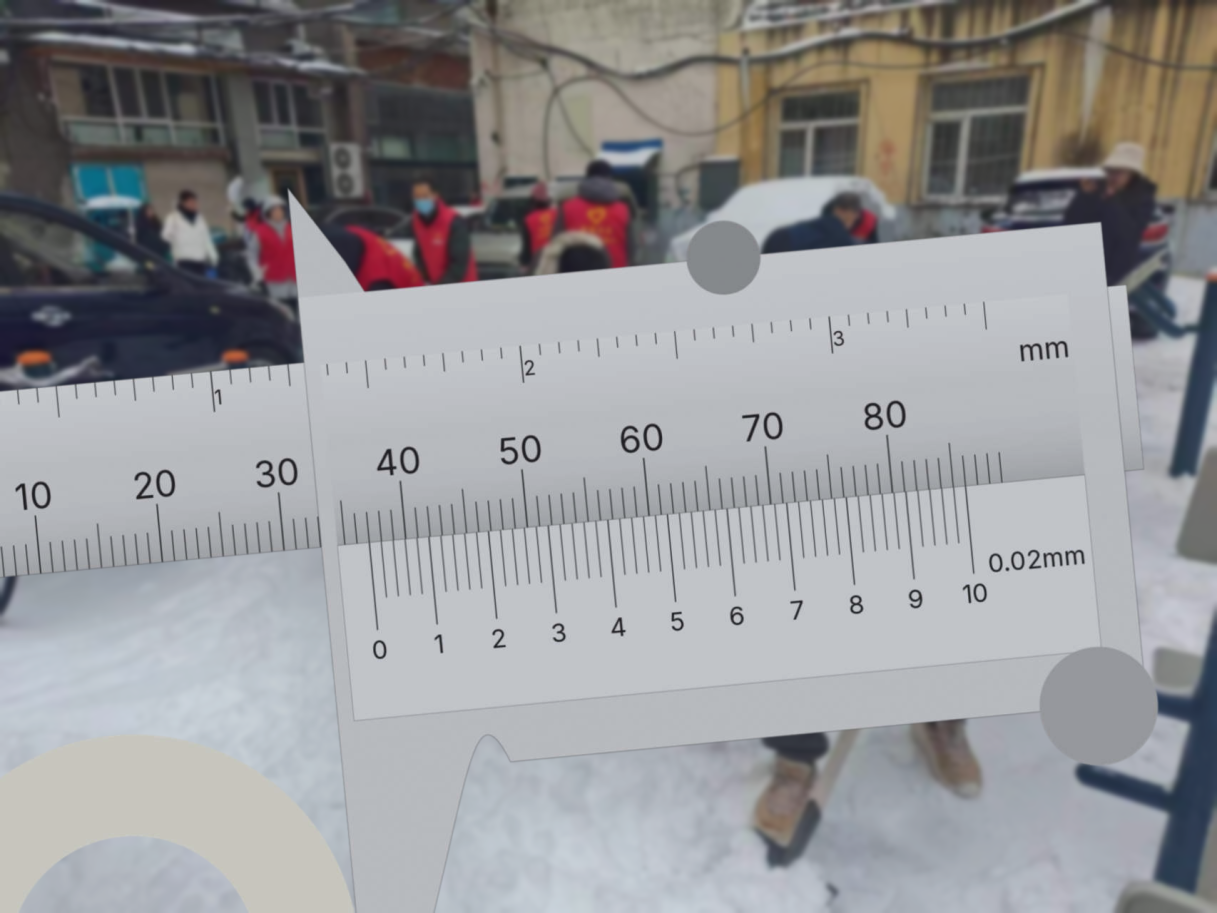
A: 37.0 mm
